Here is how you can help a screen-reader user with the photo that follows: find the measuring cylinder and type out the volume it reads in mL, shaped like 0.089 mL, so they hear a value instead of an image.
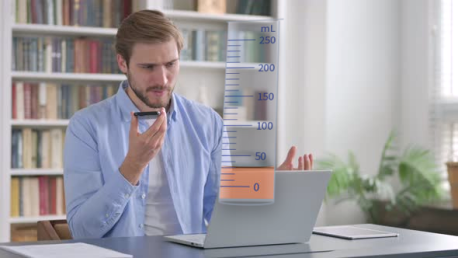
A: 30 mL
